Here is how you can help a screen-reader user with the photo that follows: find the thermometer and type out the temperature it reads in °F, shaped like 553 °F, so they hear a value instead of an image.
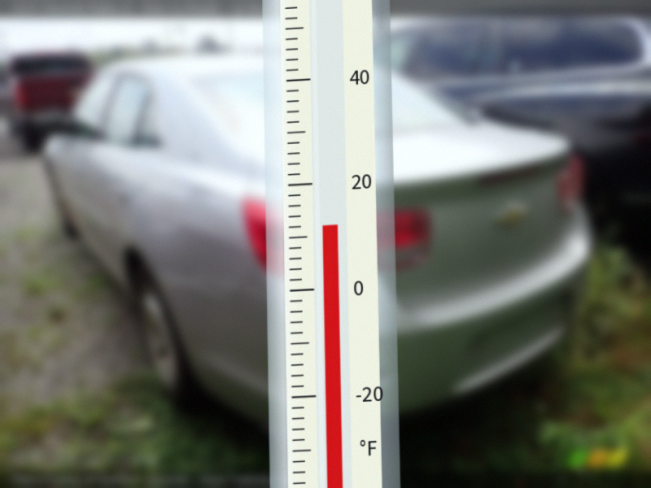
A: 12 °F
